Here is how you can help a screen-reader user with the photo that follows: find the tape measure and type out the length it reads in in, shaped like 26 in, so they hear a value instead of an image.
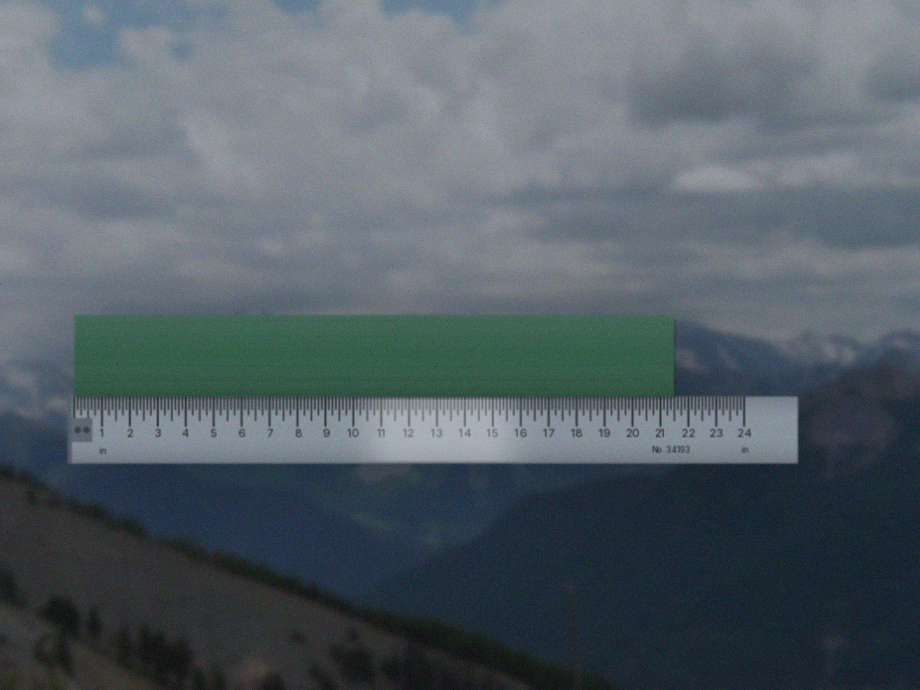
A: 21.5 in
